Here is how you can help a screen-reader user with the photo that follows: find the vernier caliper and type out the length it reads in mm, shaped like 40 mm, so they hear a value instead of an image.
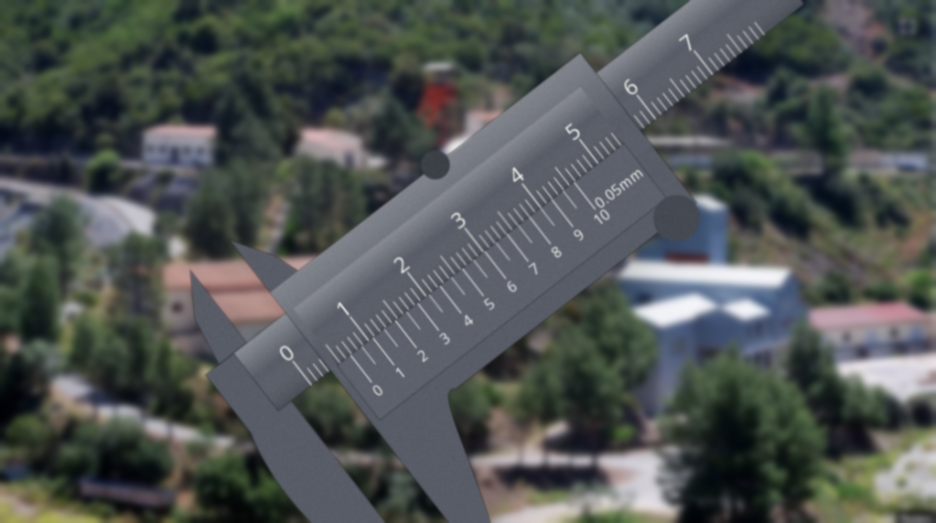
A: 6.8 mm
